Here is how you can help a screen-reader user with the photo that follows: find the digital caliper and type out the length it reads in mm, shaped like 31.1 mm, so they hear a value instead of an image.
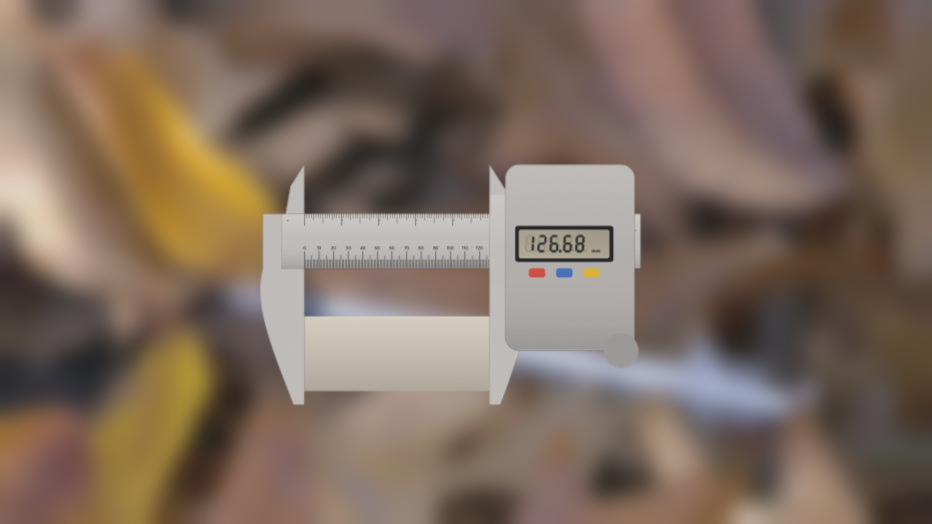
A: 126.68 mm
